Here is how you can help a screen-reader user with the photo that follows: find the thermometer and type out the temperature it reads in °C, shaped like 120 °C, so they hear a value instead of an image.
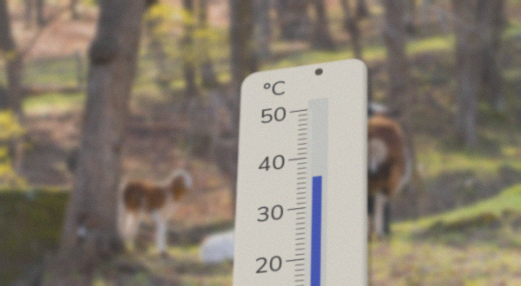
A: 36 °C
